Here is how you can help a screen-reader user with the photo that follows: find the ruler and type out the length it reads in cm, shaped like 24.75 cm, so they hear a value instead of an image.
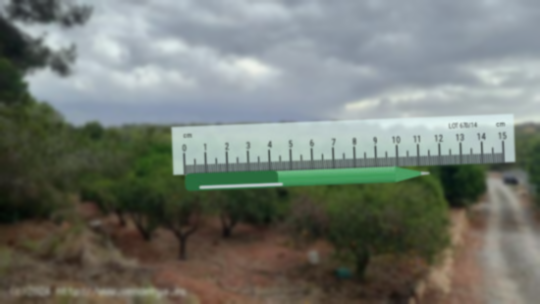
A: 11.5 cm
